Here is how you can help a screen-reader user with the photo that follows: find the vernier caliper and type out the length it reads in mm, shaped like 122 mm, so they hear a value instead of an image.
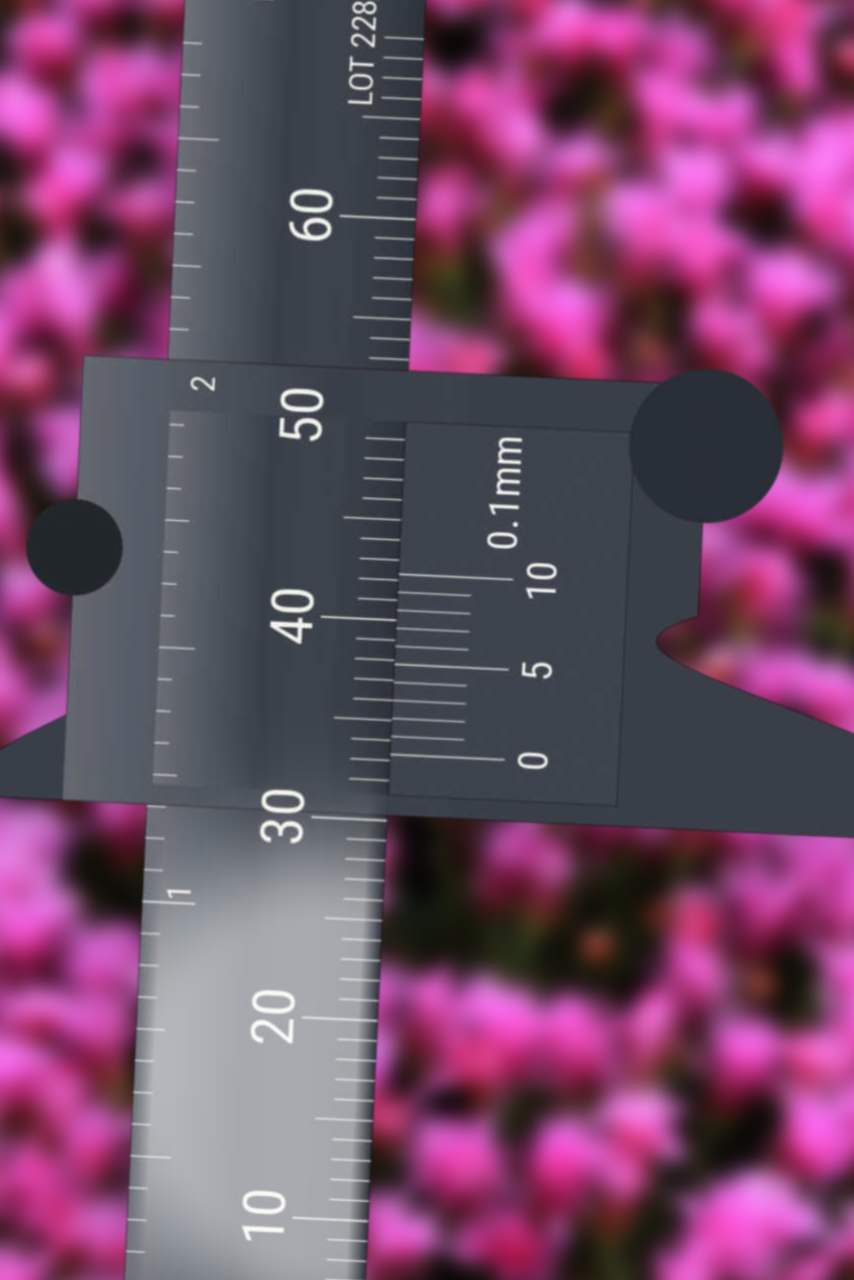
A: 33.3 mm
